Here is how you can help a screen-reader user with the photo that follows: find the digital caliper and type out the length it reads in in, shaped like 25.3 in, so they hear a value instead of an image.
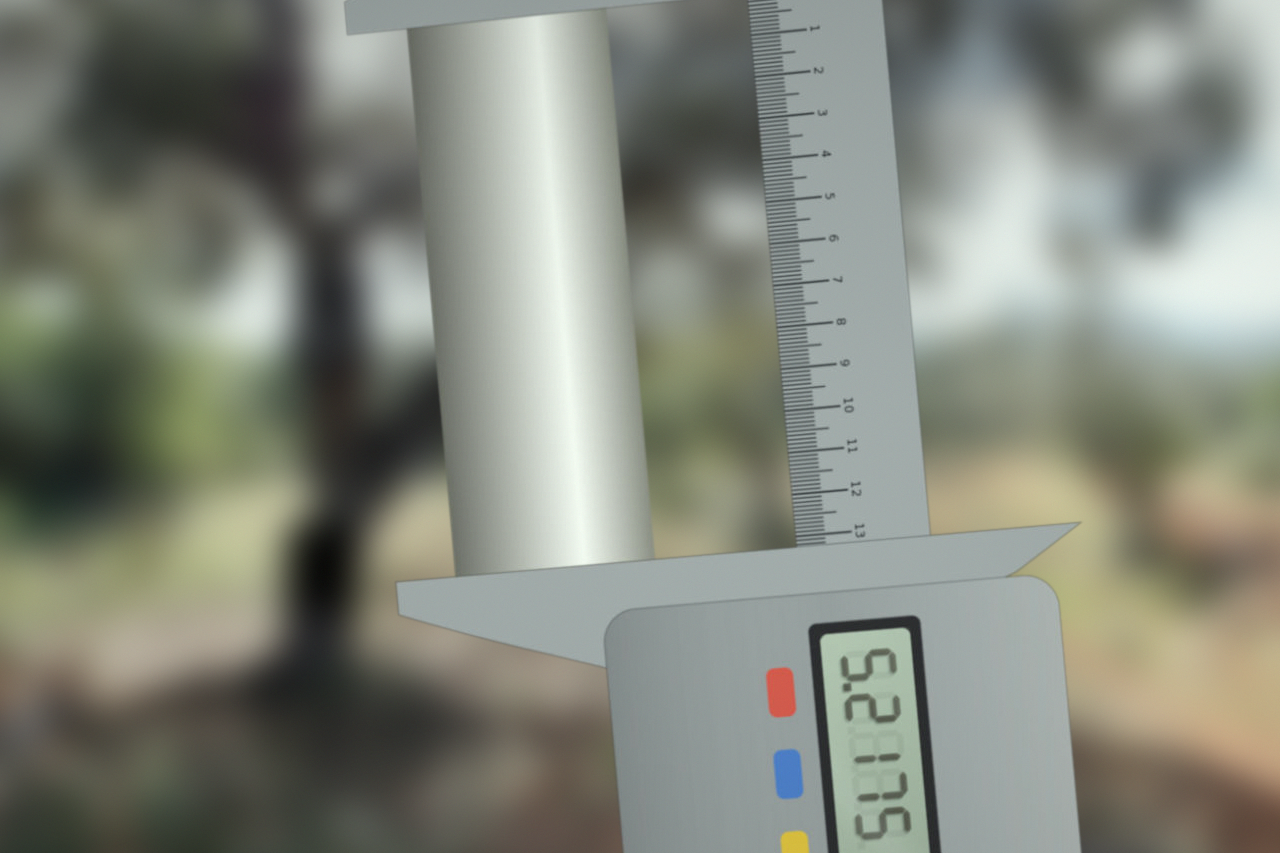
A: 5.2175 in
